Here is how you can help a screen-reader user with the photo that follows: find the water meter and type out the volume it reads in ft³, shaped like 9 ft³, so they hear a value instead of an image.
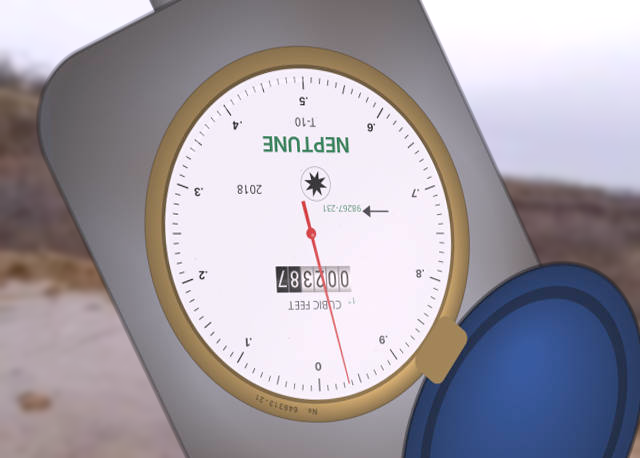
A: 2386.96 ft³
